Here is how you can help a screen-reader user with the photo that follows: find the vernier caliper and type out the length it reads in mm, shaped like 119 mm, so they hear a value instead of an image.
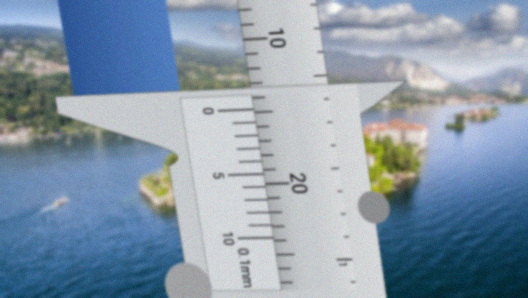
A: 14.8 mm
